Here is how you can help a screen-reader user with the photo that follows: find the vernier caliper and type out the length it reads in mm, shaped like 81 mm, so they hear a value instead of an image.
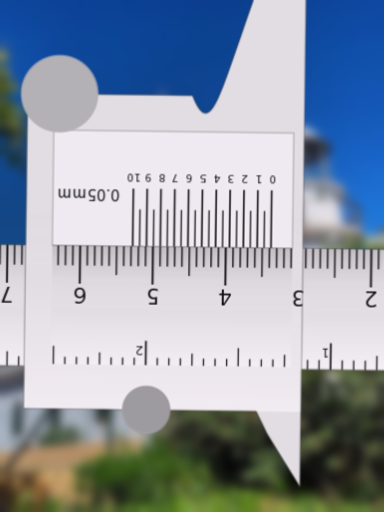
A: 33.8 mm
